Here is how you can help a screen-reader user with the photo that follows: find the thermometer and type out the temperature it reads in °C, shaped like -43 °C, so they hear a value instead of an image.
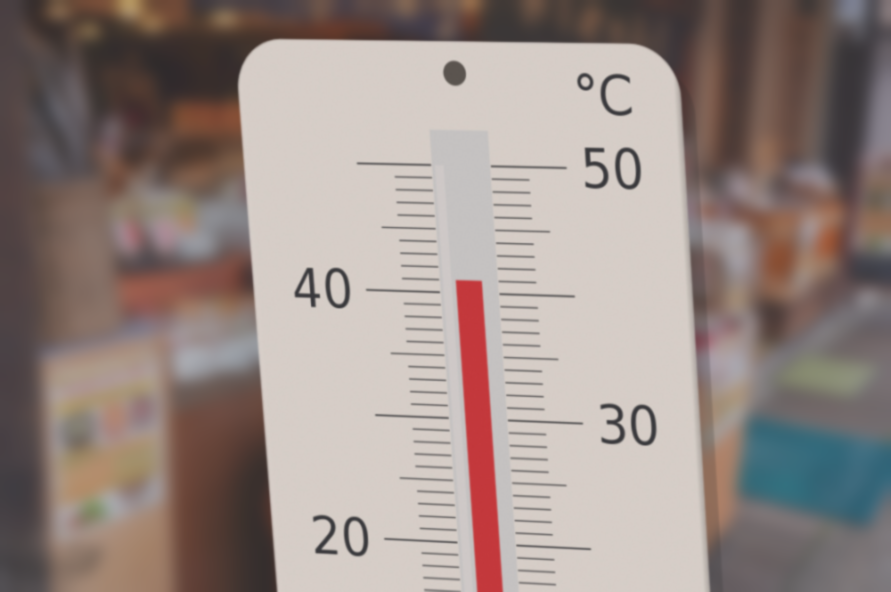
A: 41 °C
